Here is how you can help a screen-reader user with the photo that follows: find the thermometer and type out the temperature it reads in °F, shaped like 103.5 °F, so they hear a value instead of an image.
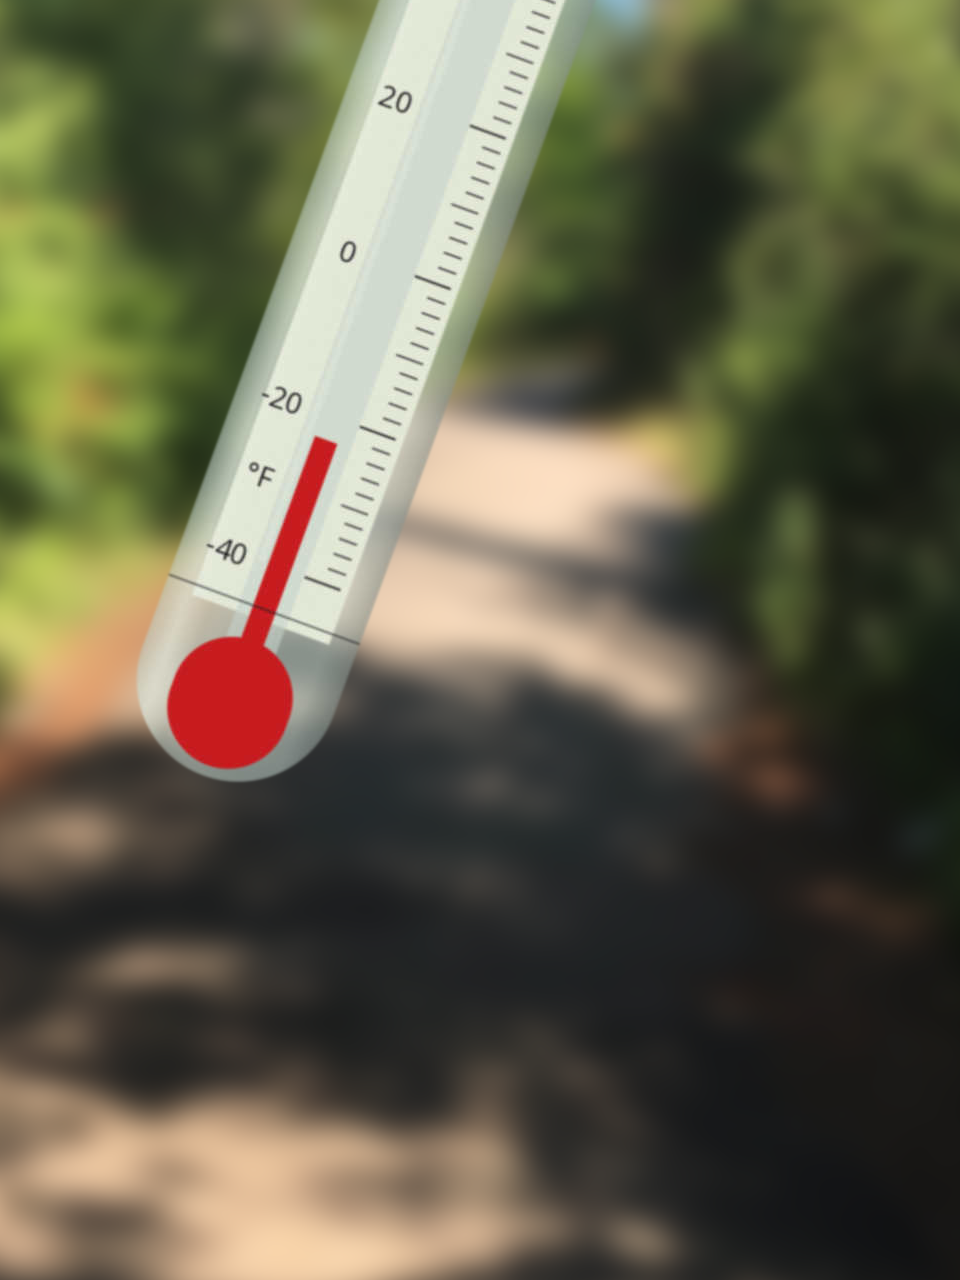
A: -23 °F
